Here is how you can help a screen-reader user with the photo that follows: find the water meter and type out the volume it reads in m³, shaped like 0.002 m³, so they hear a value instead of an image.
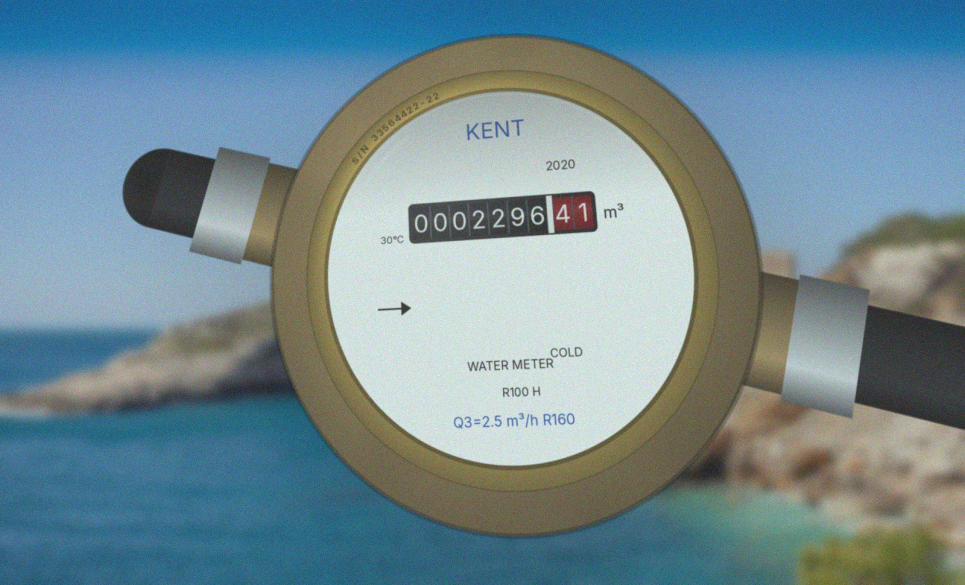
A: 2296.41 m³
